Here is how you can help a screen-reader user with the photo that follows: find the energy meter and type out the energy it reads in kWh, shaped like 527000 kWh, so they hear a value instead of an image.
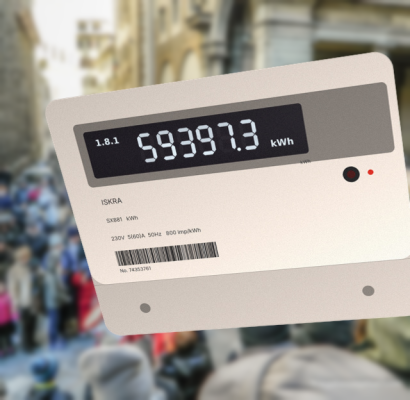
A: 59397.3 kWh
